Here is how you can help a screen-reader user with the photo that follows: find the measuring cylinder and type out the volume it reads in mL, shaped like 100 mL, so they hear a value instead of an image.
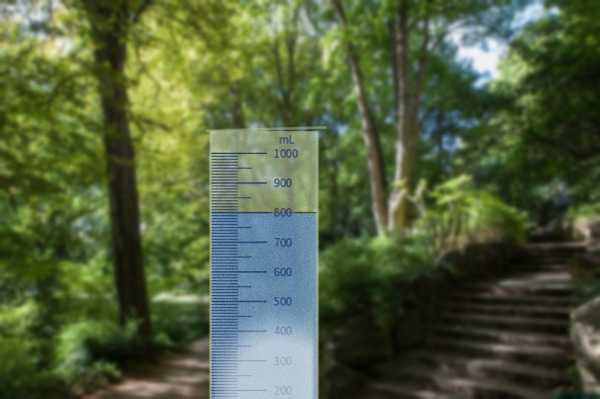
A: 800 mL
